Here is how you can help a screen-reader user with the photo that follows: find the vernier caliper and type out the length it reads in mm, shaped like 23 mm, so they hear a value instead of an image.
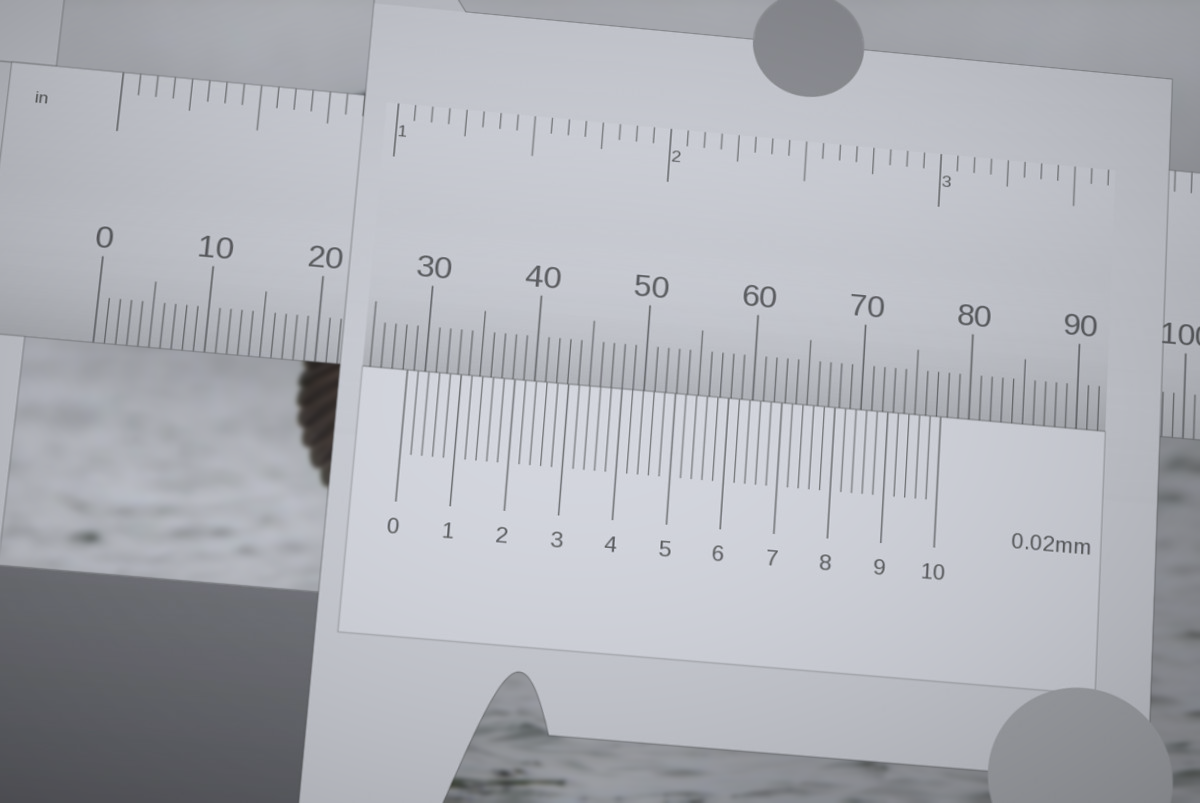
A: 28.4 mm
